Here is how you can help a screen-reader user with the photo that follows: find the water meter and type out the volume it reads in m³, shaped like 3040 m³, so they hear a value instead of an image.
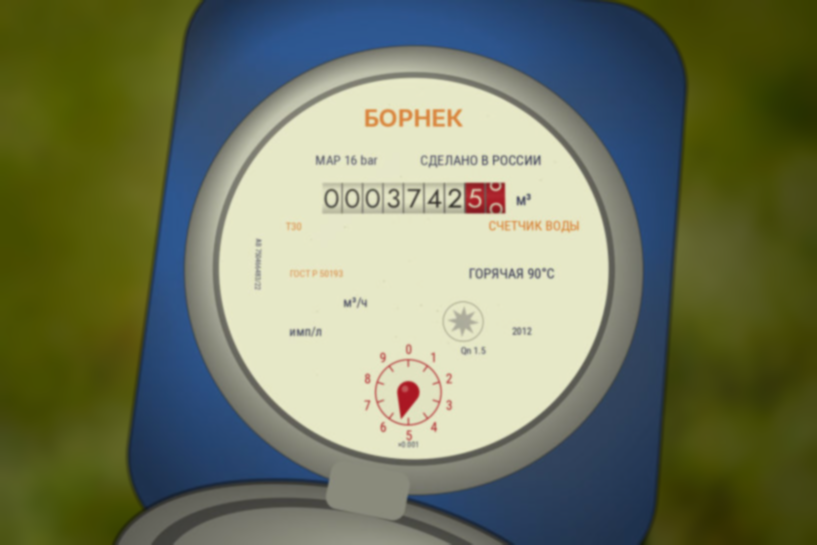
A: 3742.585 m³
